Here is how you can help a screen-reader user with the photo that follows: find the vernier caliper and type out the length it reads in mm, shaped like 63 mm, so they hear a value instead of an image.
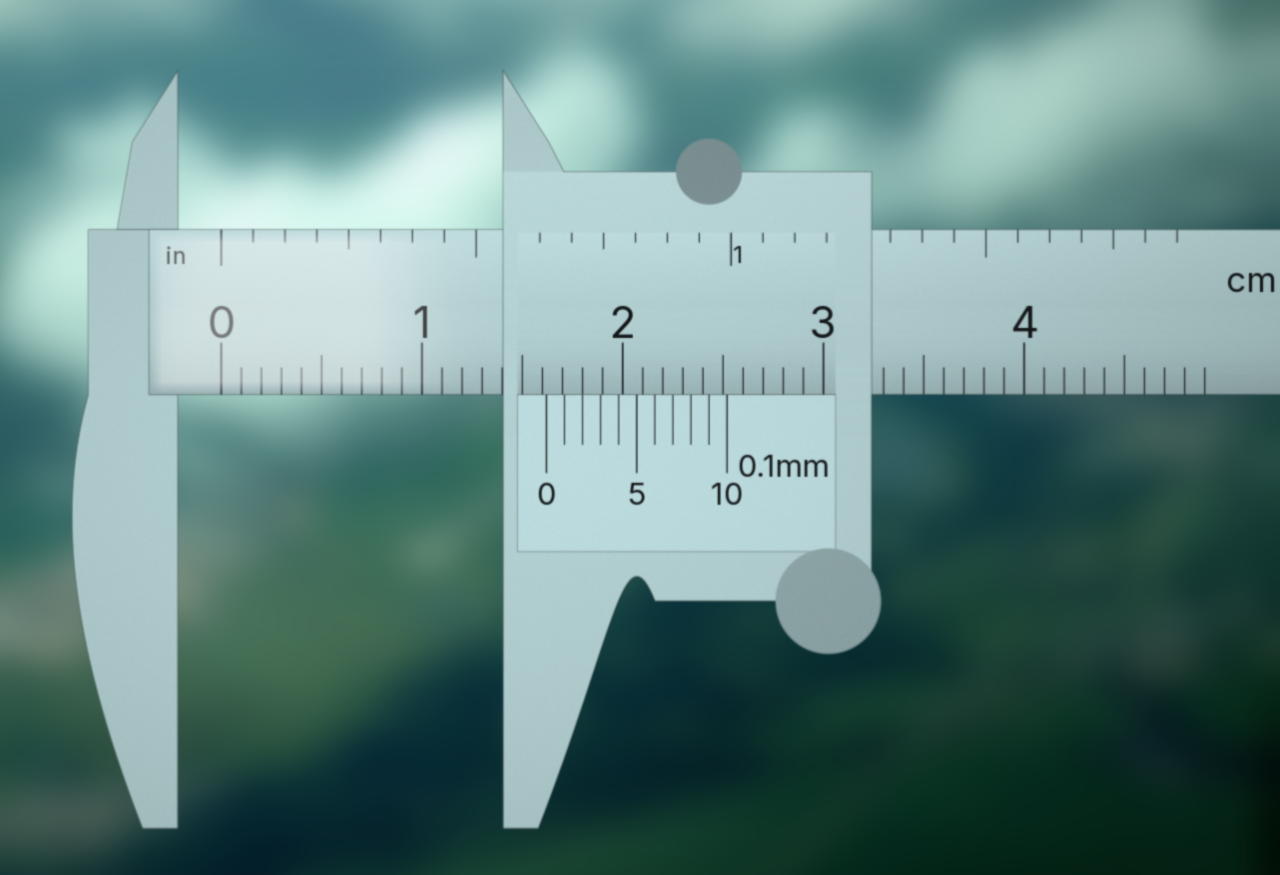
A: 16.2 mm
